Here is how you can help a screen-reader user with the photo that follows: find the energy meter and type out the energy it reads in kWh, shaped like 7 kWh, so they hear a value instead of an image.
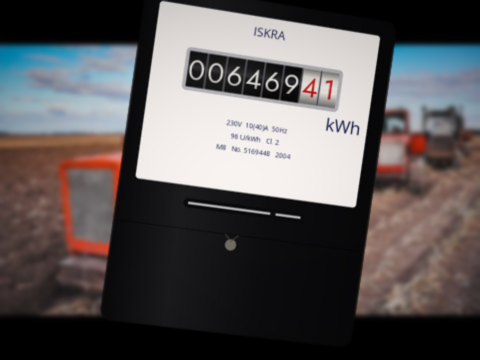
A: 6469.41 kWh
